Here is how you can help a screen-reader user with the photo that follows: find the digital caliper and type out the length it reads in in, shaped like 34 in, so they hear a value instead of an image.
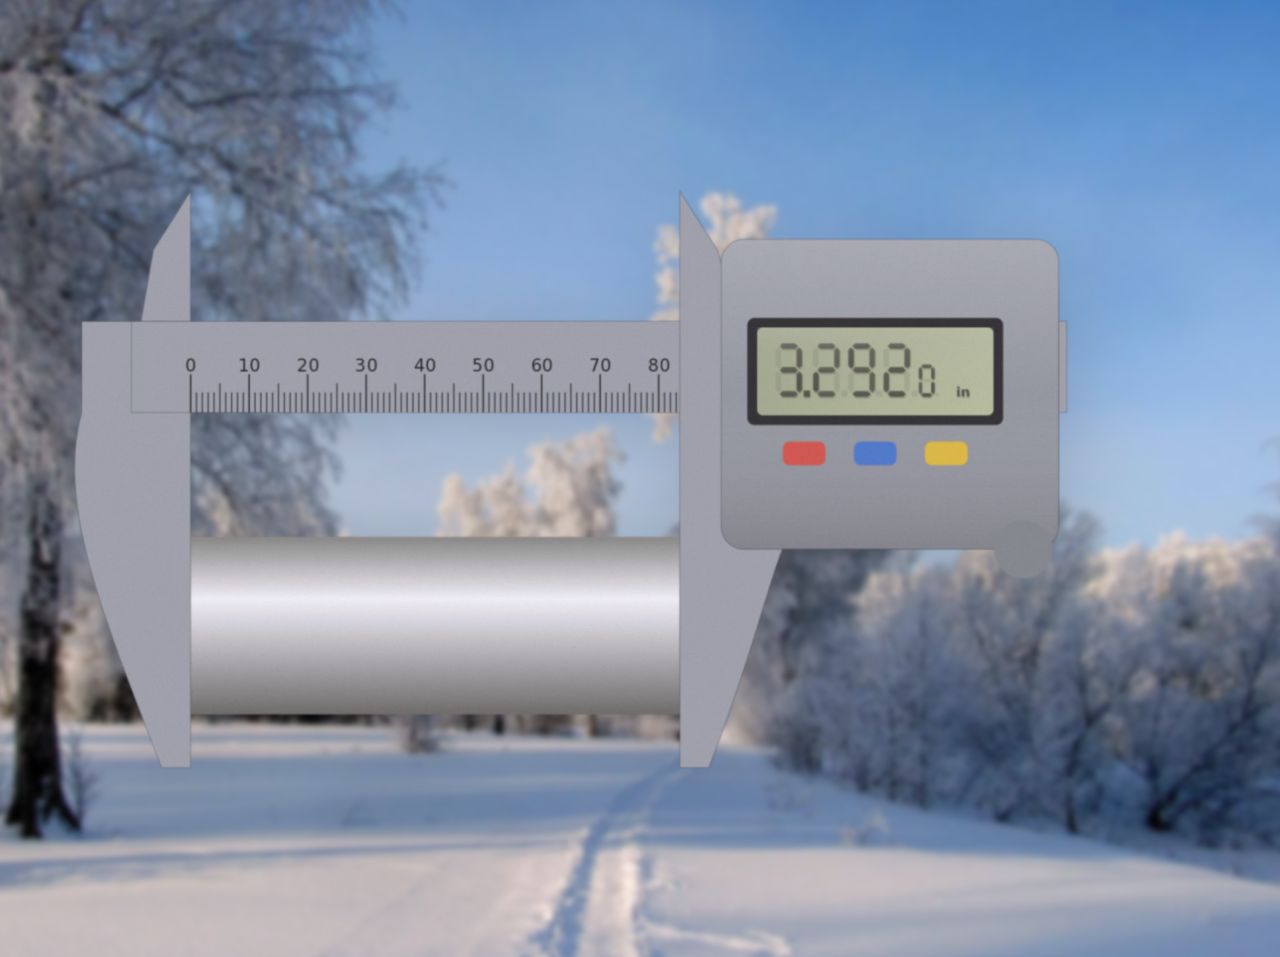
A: 3.2920 in
